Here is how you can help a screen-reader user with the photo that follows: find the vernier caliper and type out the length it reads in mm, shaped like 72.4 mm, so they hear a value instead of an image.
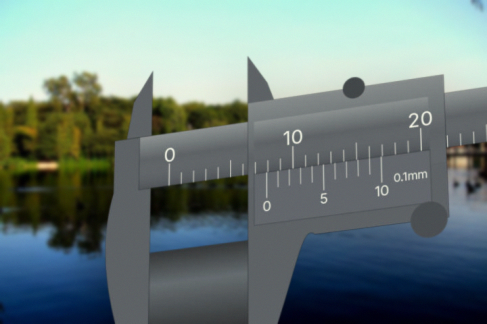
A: 7.9 mm
